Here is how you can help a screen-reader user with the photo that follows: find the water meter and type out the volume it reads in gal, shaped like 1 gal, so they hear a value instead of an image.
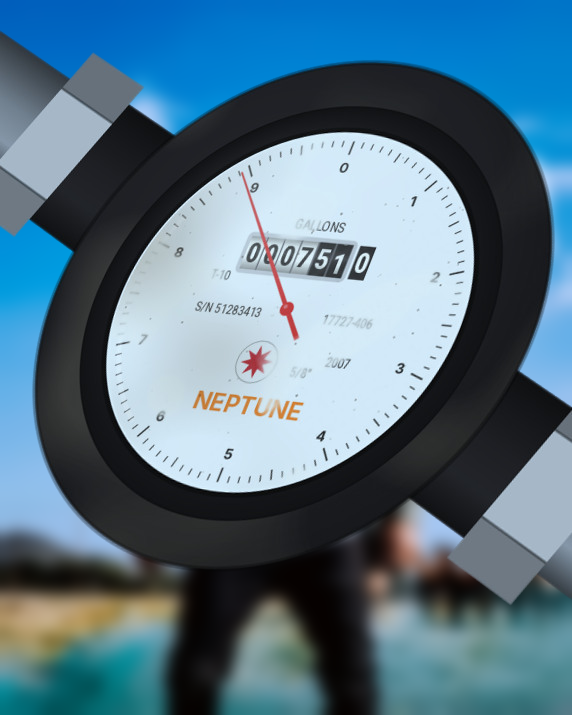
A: 7508.9 gal
